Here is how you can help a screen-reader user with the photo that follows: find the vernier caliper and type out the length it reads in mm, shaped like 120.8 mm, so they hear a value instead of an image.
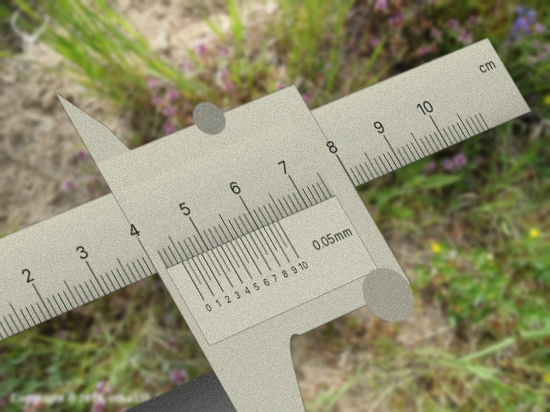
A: 44.8 mm
